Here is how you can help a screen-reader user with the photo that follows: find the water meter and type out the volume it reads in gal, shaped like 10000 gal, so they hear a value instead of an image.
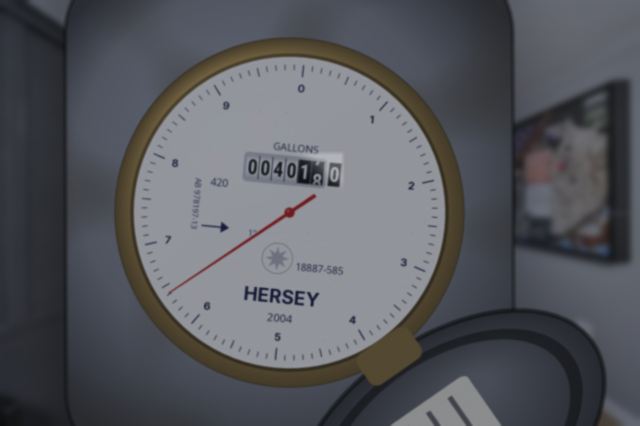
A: 40176.4 gal
